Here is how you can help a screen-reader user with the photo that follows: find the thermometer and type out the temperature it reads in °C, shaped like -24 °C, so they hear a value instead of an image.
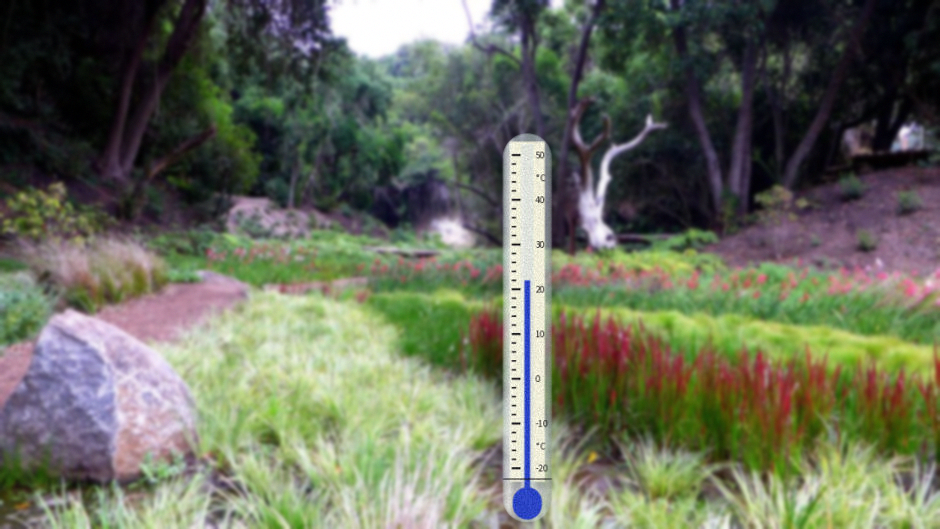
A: 22 °C
